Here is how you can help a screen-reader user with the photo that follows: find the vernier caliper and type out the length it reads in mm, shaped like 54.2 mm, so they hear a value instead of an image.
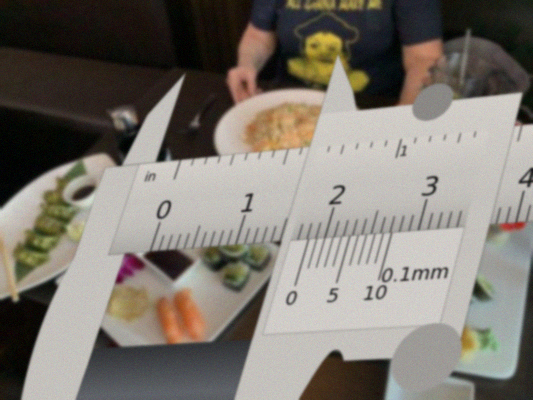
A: 18.2 mm
